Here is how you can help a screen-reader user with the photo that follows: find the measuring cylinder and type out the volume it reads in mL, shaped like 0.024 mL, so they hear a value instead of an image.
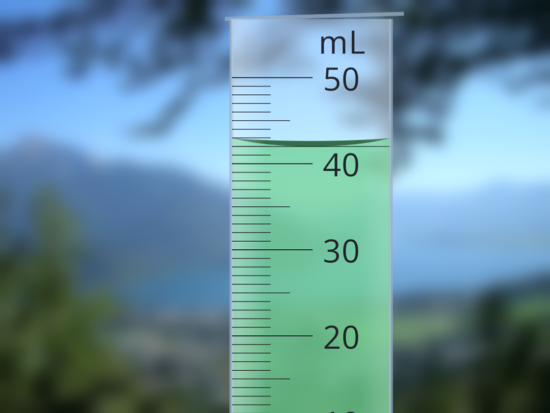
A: 42 mL
